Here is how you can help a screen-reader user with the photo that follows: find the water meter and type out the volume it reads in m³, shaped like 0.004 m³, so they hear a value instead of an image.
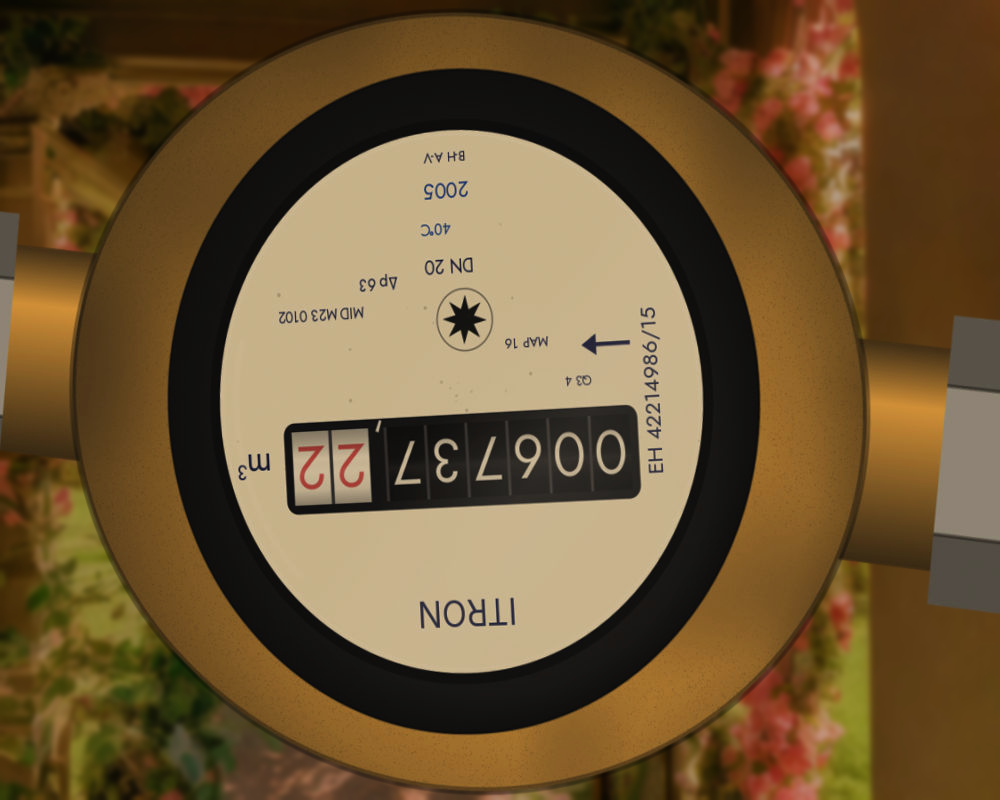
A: 6737.22 m³
